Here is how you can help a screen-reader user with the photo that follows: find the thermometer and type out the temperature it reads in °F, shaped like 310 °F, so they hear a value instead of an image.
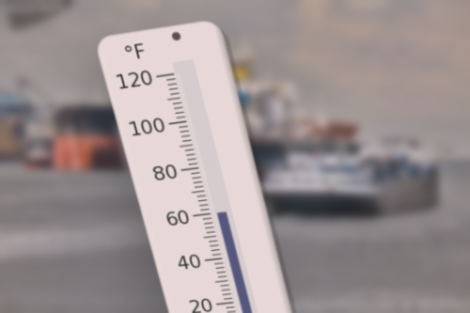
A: 60 °F
